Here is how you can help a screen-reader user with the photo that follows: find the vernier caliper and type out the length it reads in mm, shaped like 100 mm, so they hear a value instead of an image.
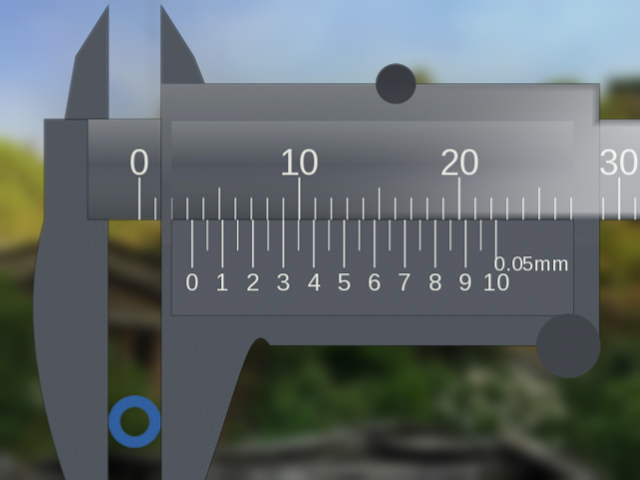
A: 3.3 mm
